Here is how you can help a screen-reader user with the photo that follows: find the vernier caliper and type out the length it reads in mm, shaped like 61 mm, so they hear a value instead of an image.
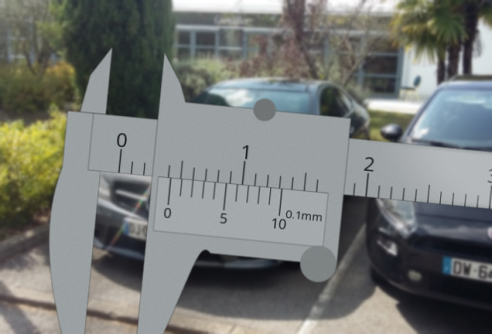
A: 4.2 mm
